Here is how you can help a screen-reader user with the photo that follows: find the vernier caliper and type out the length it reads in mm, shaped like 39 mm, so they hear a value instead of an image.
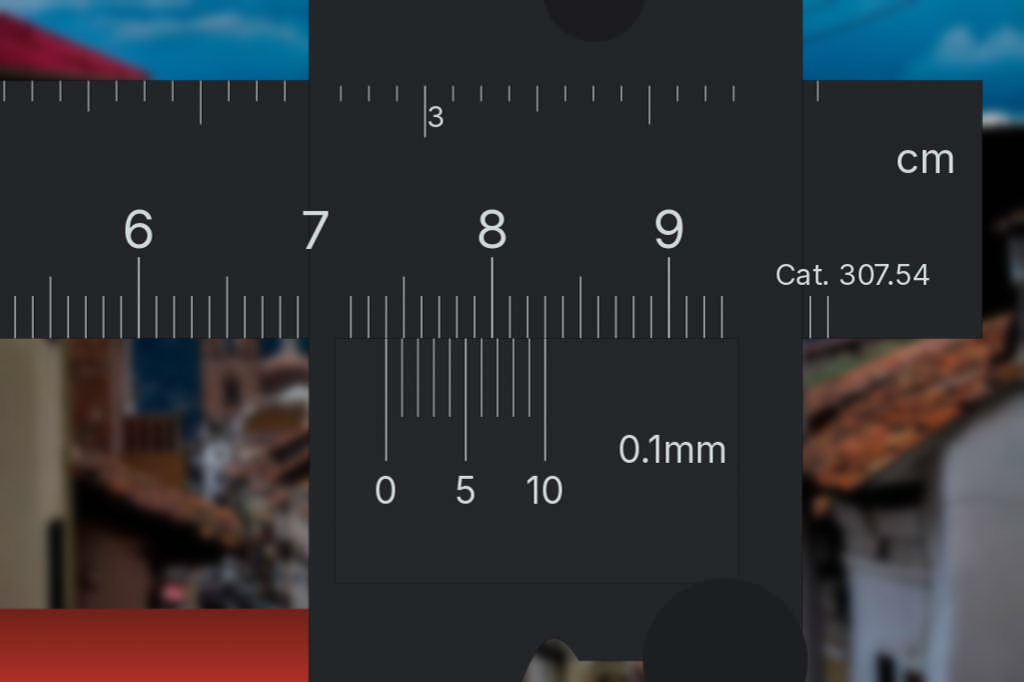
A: 74.0 mm
